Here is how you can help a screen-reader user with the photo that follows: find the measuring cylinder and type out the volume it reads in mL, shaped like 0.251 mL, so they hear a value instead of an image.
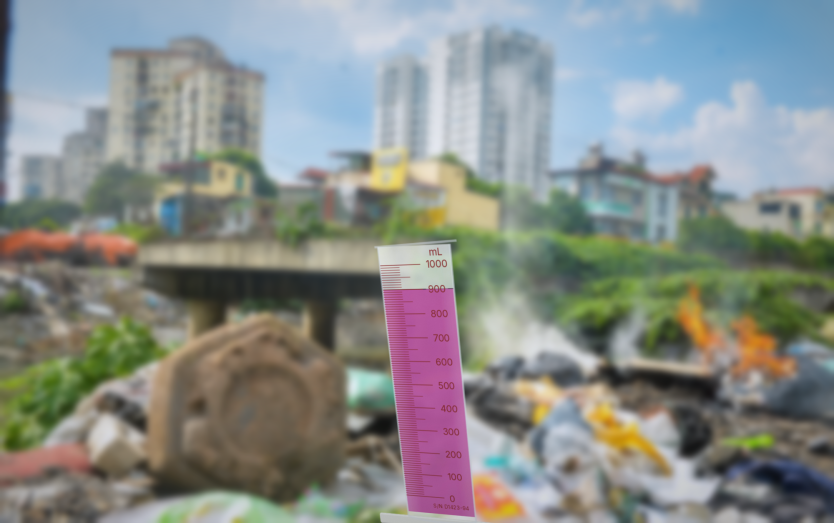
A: 900 mL
